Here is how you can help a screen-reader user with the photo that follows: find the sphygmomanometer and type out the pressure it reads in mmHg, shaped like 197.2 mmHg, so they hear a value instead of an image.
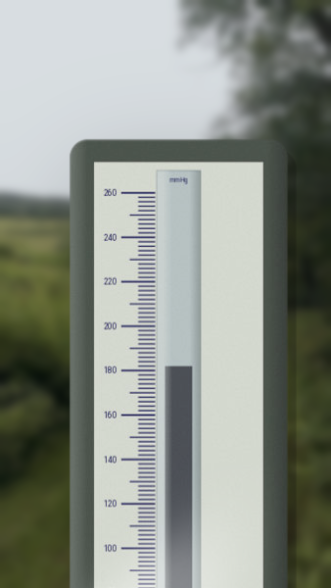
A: 182 mmHg
